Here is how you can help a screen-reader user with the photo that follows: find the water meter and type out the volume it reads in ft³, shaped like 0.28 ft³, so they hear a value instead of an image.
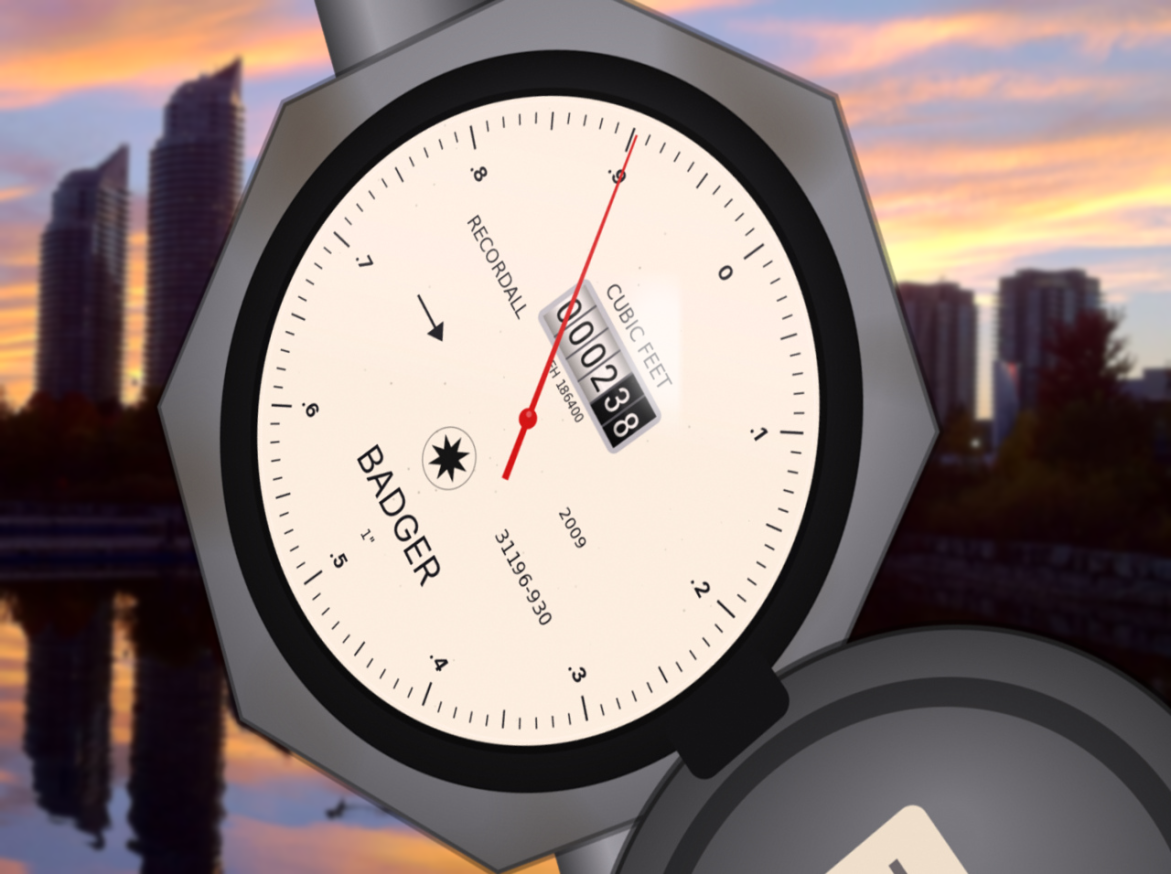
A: 237.90 ft³
